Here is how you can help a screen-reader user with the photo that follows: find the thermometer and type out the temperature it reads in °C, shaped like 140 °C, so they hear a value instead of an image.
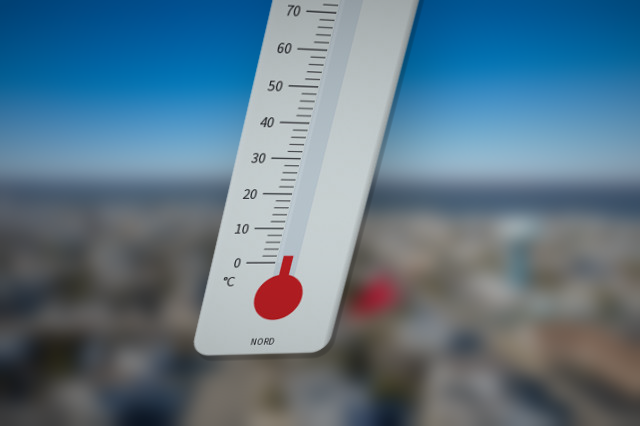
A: 2 °C
